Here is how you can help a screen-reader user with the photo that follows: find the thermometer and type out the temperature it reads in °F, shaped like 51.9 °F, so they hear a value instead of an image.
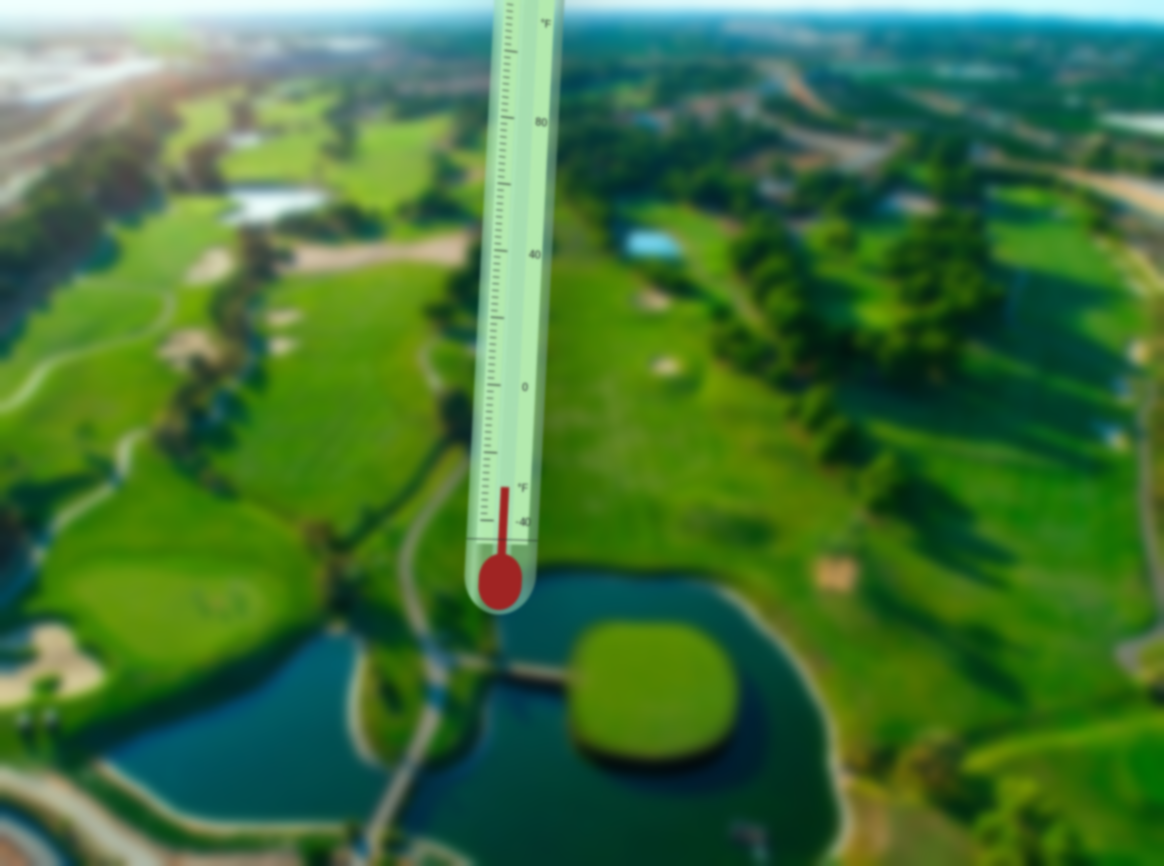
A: -30 °F
